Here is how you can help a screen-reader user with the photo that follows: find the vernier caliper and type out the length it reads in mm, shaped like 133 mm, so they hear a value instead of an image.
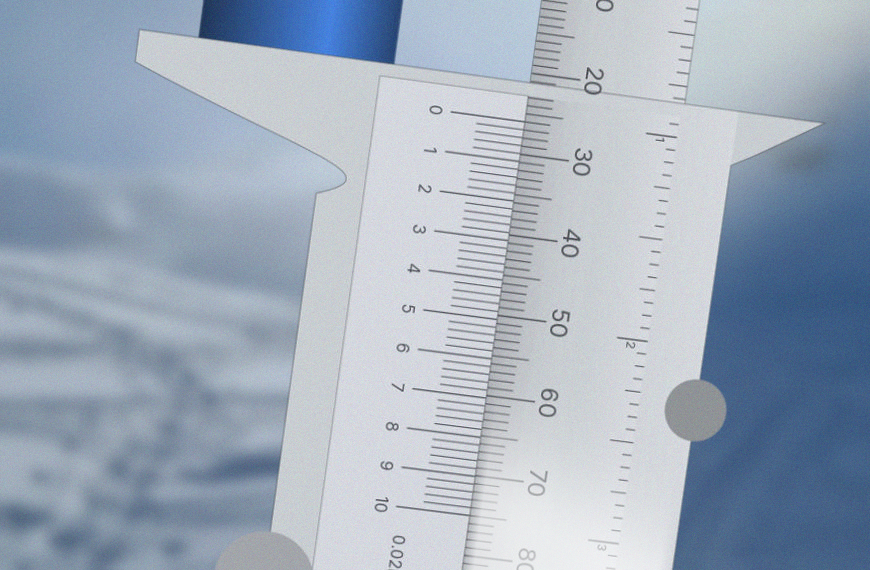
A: 26.0 mm
